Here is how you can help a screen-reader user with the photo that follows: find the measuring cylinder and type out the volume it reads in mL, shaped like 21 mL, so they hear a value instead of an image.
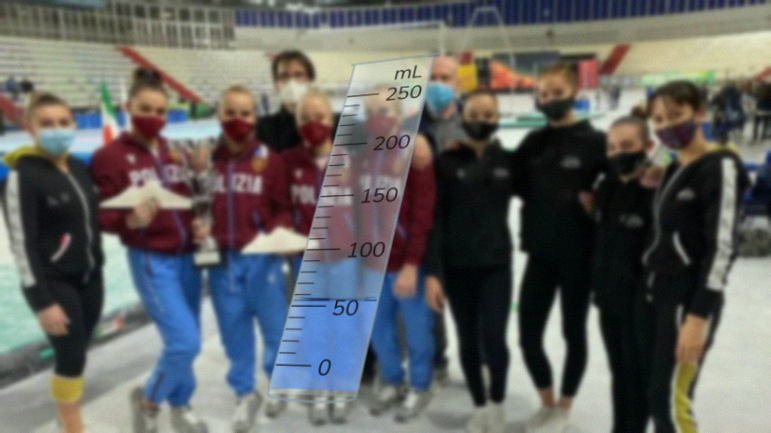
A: 55 mL
